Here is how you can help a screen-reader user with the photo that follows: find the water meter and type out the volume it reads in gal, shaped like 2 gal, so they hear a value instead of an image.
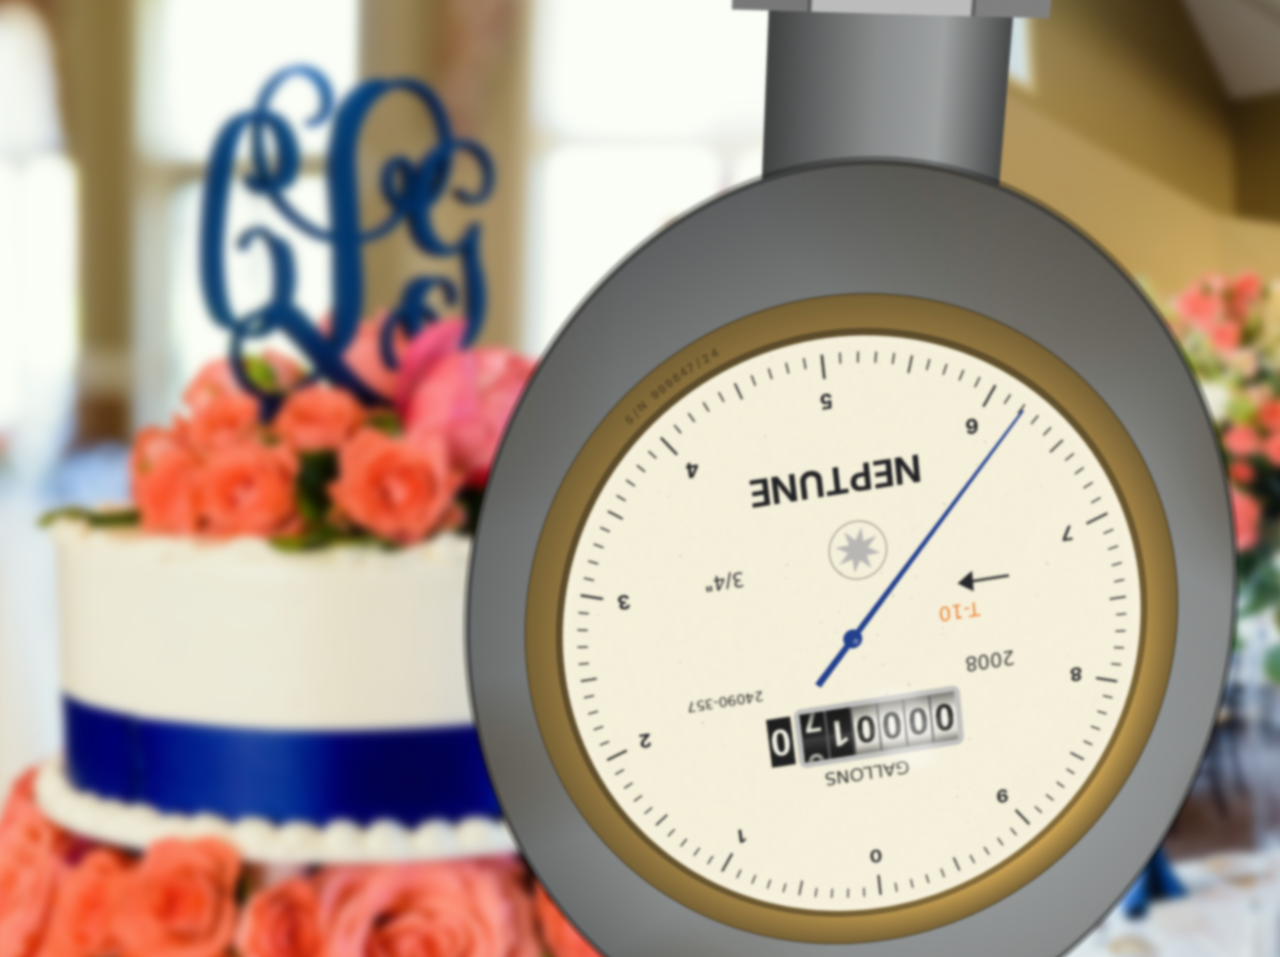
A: 166.2 gal
